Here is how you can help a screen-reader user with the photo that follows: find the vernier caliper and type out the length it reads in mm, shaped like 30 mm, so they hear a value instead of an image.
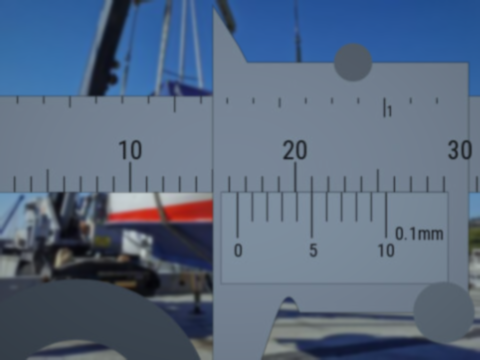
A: 16.5 mm
